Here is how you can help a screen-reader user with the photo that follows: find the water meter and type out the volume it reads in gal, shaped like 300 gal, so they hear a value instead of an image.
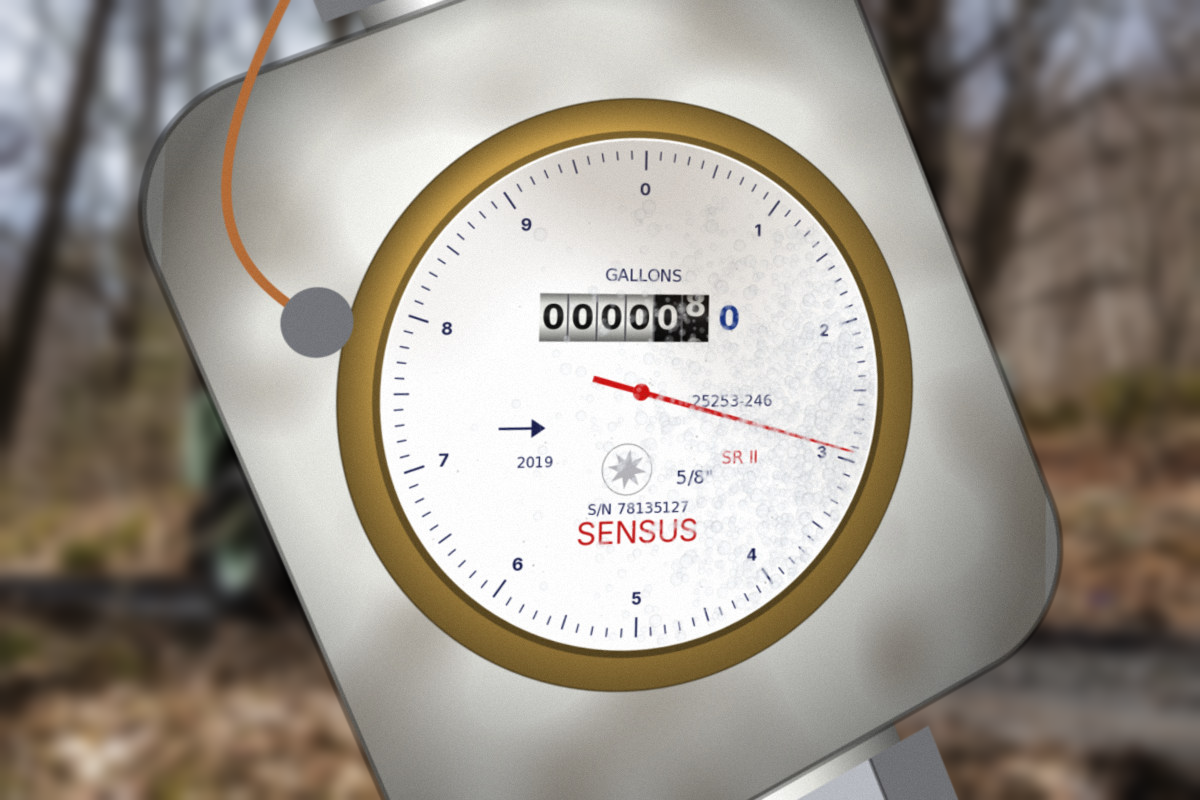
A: 82.9 gal
